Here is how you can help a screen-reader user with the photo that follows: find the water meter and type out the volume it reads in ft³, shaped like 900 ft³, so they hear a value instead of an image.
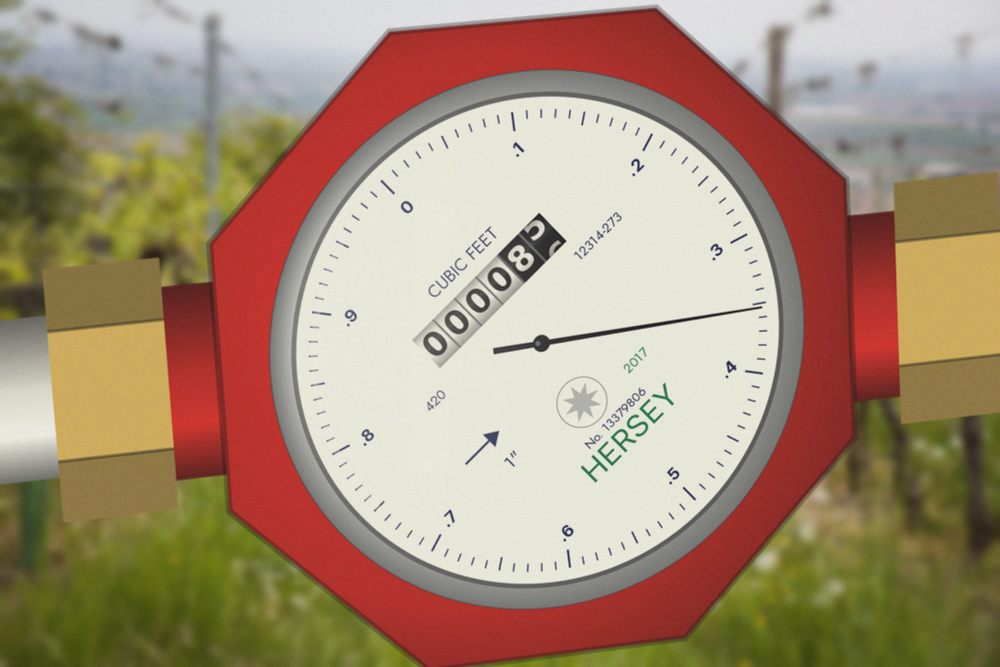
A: 85.35 ft³
